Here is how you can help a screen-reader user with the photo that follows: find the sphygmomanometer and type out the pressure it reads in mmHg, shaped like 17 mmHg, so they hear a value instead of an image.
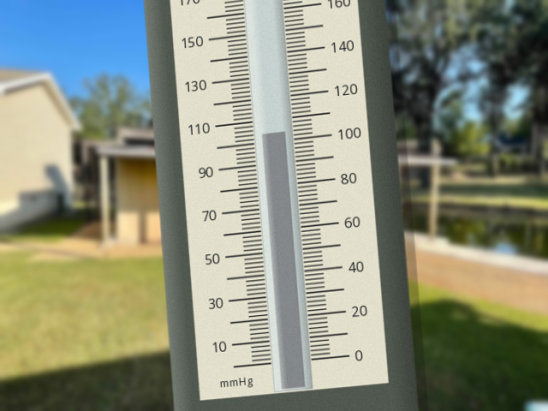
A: 104 mmHg
